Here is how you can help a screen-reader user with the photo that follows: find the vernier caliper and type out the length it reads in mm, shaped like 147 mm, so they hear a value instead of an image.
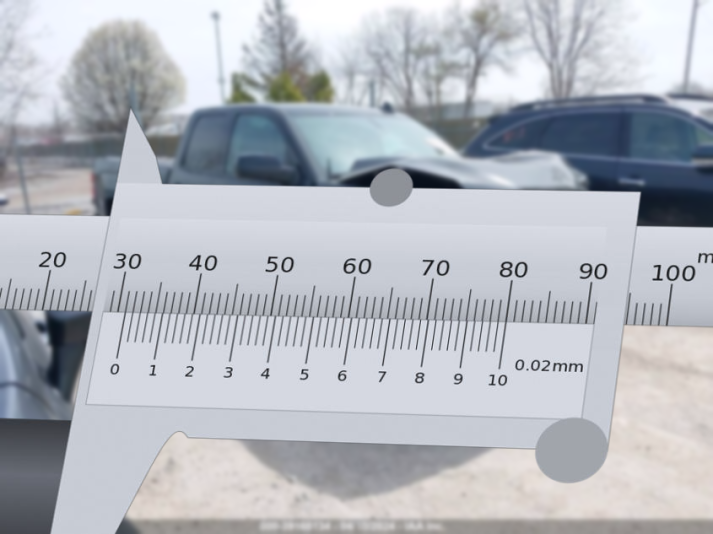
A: 31.0 mm
